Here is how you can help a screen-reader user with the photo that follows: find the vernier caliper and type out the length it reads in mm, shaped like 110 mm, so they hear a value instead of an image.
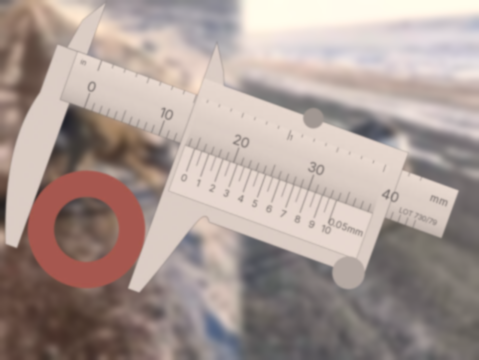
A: 14.8 mm
